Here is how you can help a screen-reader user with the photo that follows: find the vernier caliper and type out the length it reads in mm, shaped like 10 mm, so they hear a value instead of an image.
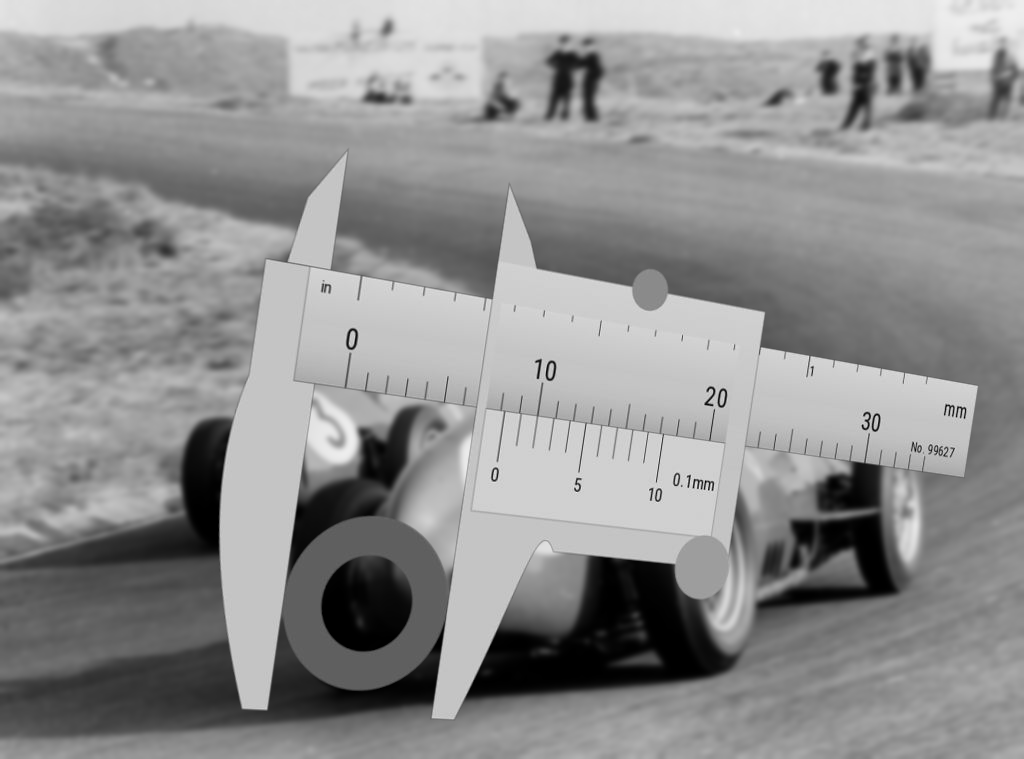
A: 8.2 mm
